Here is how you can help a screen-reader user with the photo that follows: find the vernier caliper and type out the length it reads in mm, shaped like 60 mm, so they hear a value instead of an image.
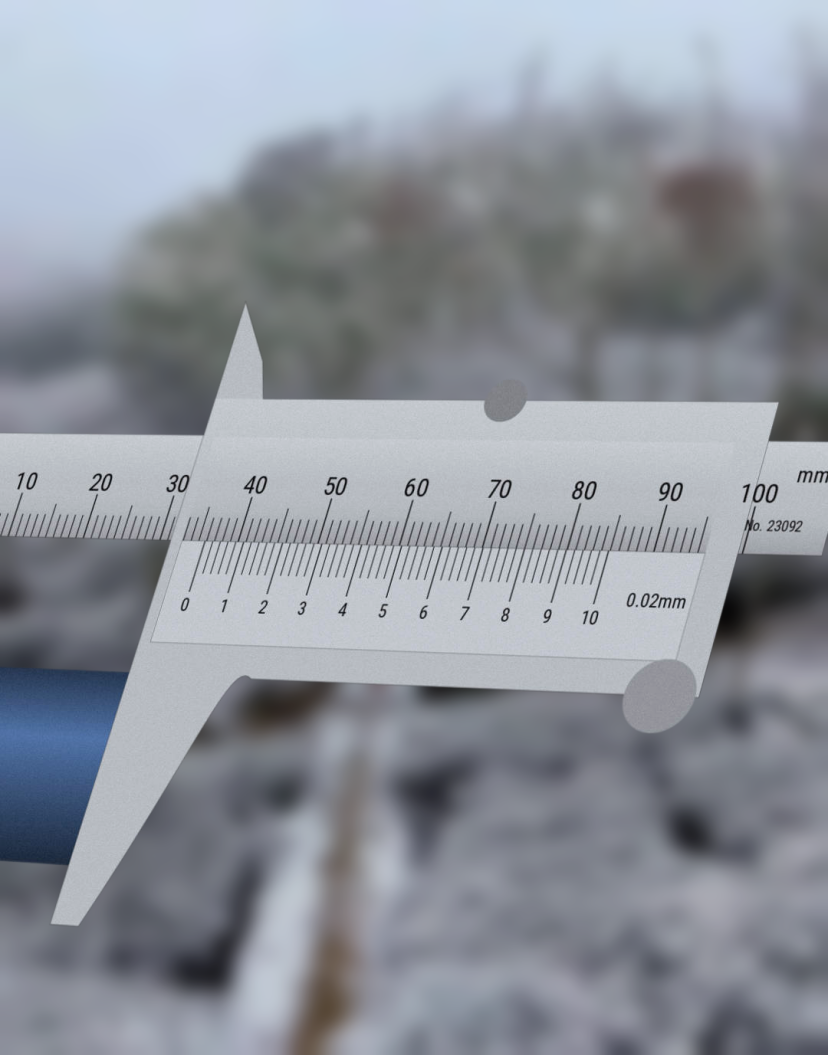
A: 35.8 mm
